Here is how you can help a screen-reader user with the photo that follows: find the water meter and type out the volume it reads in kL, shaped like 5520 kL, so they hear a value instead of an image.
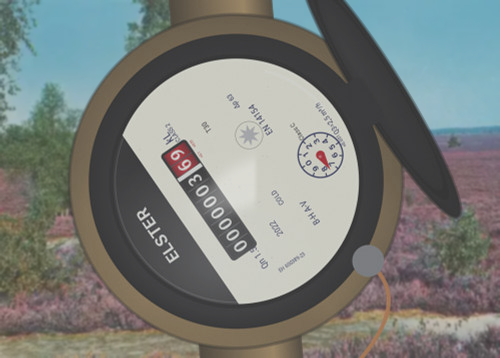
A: 3.697 kL
